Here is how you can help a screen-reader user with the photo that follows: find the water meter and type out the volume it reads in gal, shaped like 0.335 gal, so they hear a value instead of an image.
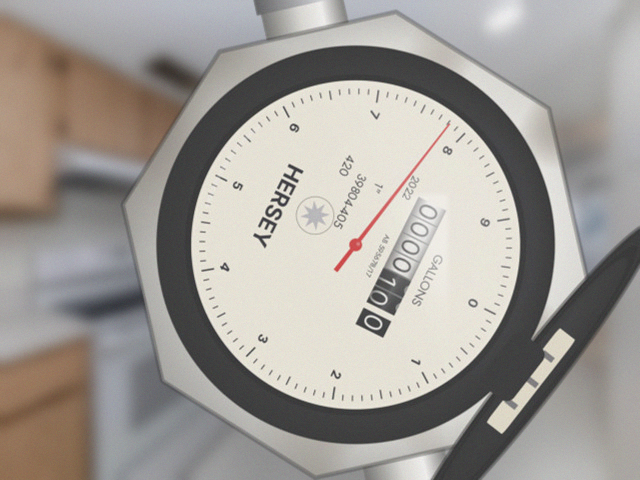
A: 97.8 gal
